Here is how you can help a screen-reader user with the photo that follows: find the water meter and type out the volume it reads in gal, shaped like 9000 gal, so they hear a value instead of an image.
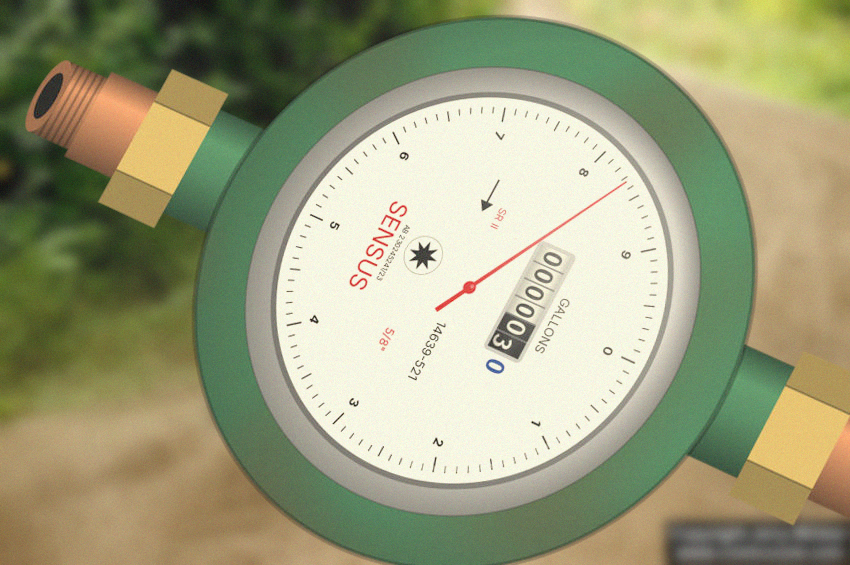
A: 28.3 gal
